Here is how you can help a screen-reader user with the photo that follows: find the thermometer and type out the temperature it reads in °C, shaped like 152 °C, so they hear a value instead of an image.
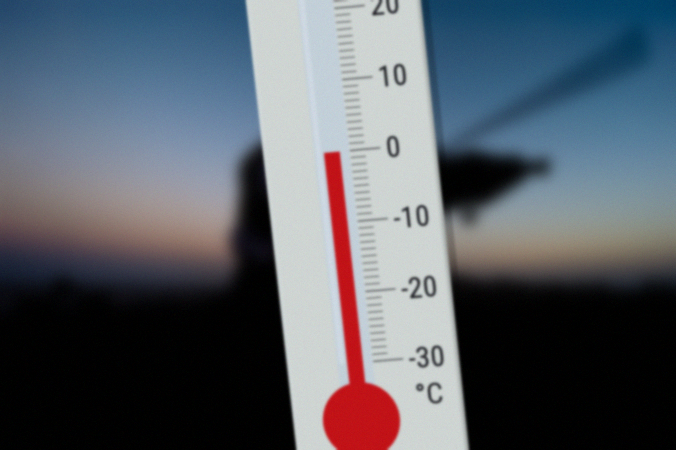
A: 0 °C
